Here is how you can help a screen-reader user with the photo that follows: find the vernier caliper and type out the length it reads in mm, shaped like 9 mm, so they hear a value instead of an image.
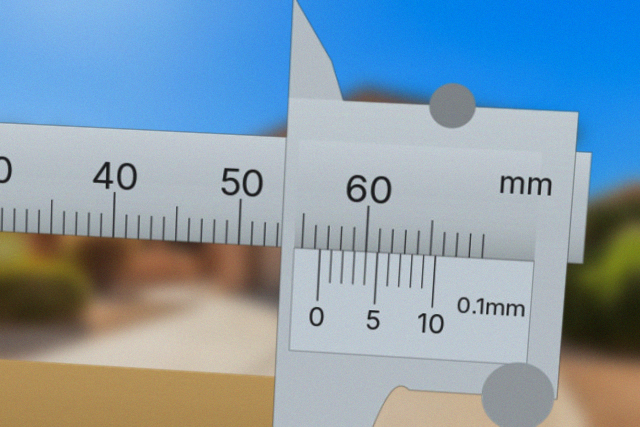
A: 56.4 mm
